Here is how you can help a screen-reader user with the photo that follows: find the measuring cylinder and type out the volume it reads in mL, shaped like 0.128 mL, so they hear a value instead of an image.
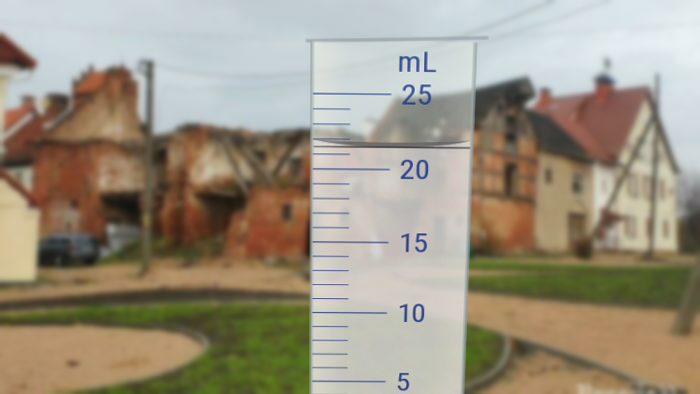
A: 21.5 mL
